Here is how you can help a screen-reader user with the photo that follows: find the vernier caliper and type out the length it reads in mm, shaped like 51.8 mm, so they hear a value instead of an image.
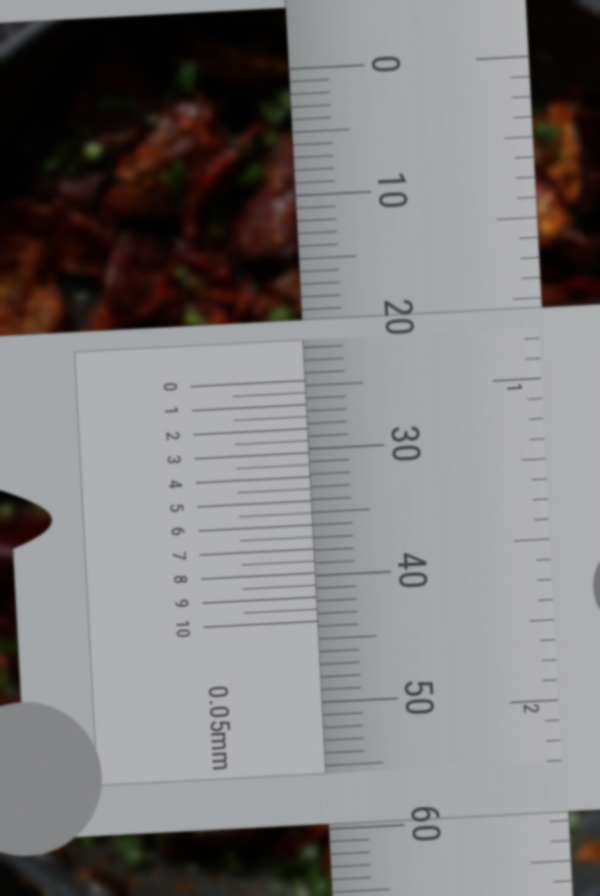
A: 24.6 mm
